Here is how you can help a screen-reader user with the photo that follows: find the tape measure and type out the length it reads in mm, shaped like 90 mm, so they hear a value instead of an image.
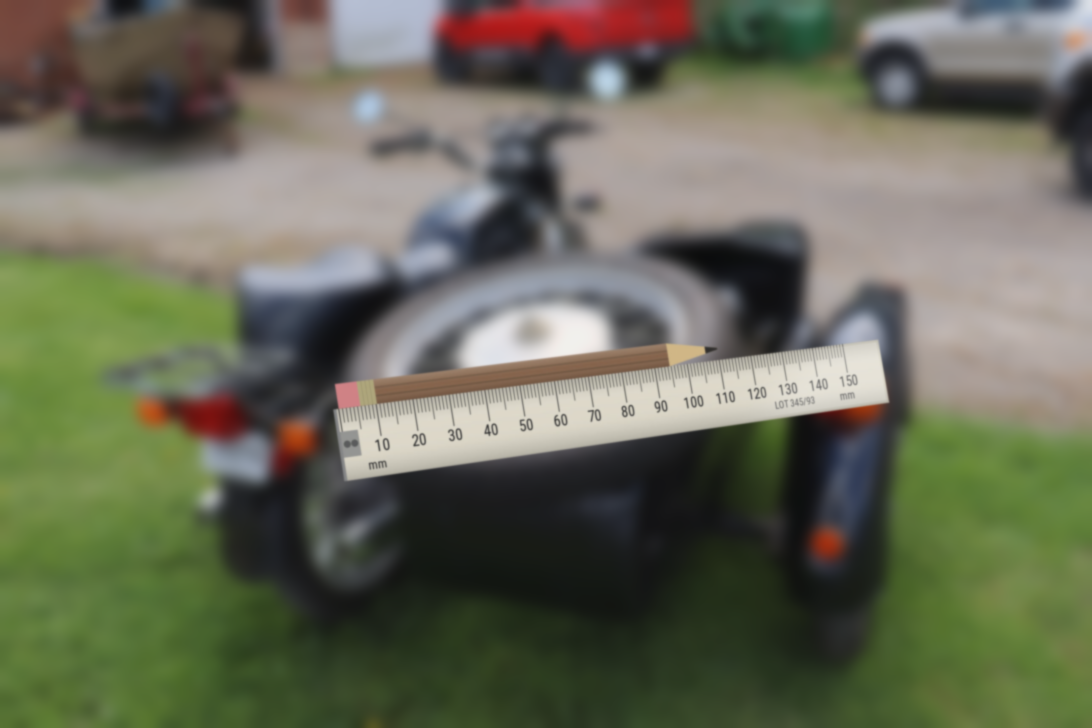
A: 110 mm
